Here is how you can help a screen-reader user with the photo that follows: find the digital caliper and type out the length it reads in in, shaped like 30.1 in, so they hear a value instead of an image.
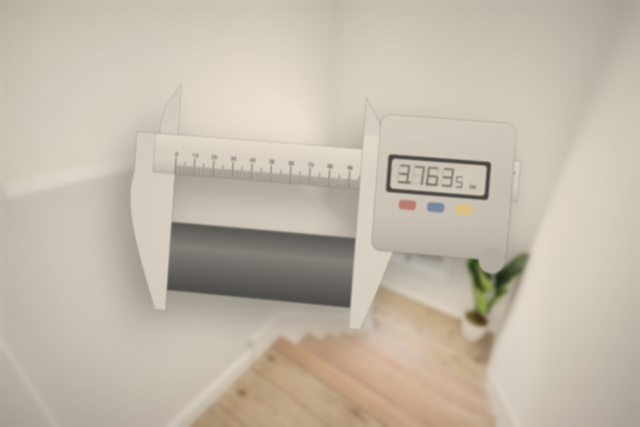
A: 3.7635 in
